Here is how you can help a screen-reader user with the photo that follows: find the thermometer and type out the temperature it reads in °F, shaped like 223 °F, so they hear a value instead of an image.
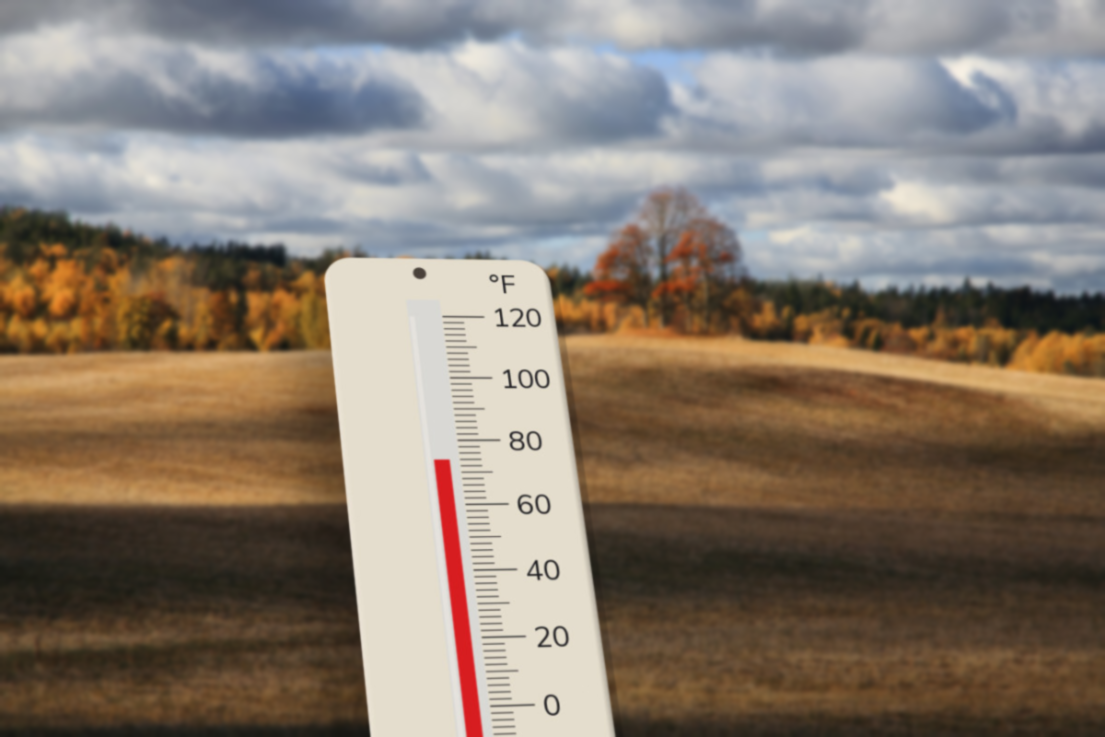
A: 74 °F
